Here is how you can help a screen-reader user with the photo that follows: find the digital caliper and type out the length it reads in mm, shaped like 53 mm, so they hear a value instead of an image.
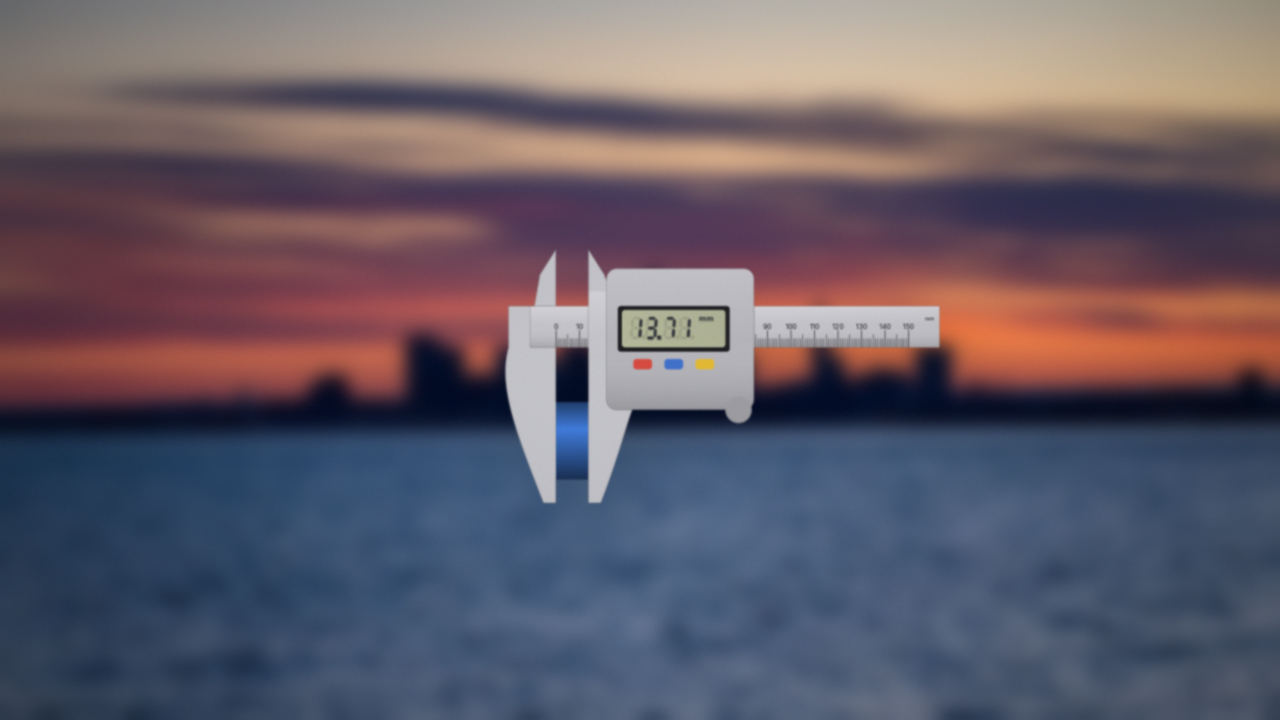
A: 13.71 mm
